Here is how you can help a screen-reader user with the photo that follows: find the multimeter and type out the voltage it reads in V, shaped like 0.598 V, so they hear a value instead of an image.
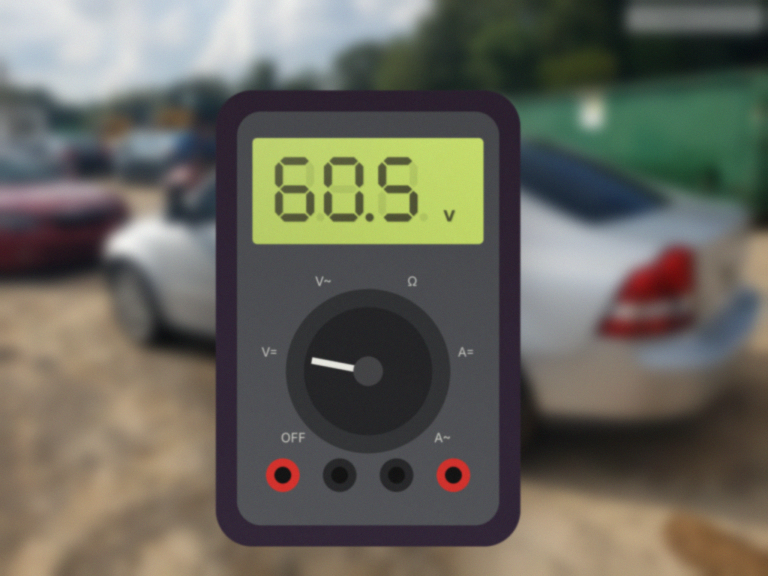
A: 60.5 V
